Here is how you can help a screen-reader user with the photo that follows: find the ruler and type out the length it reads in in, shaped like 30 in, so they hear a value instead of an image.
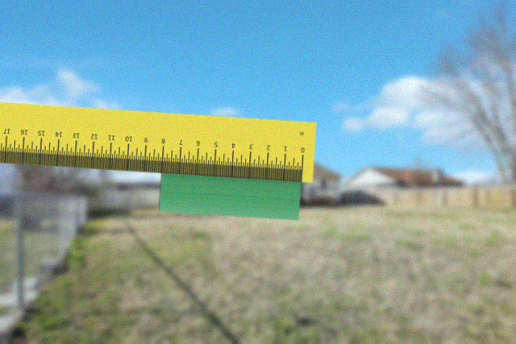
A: 8 in
